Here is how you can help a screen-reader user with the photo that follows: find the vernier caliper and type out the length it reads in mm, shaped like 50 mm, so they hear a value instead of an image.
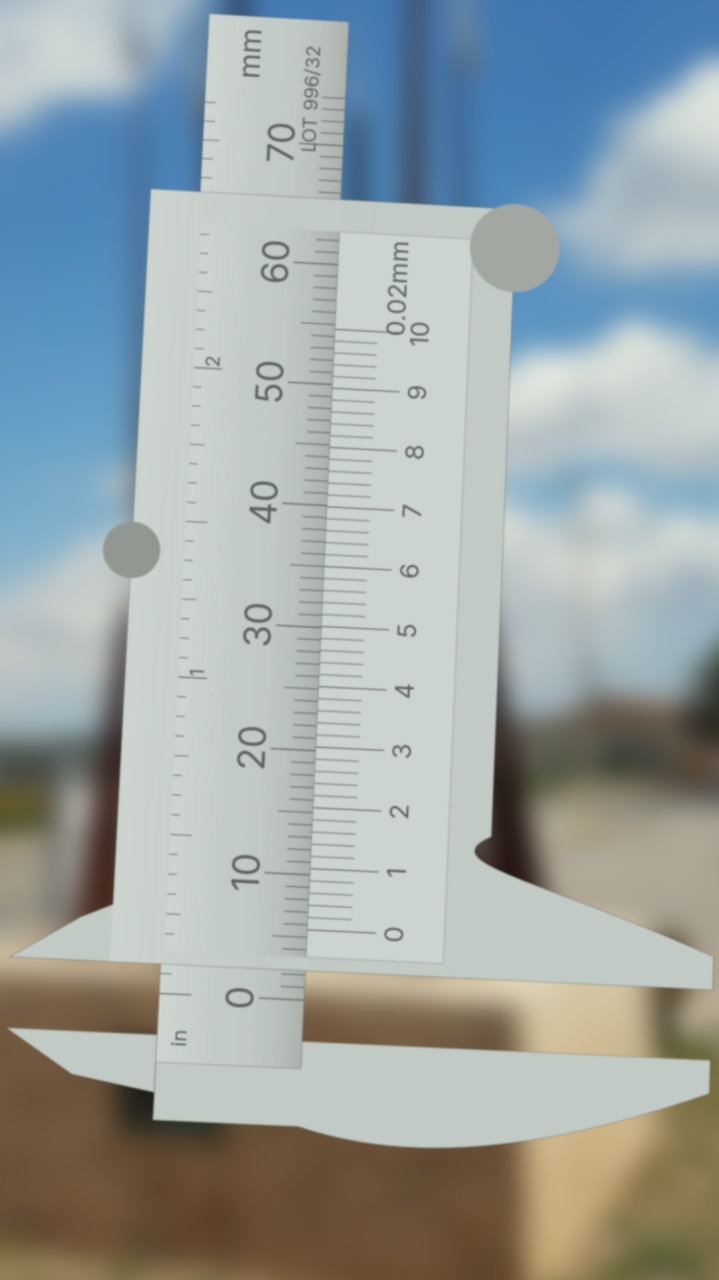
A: 5.6 mm
